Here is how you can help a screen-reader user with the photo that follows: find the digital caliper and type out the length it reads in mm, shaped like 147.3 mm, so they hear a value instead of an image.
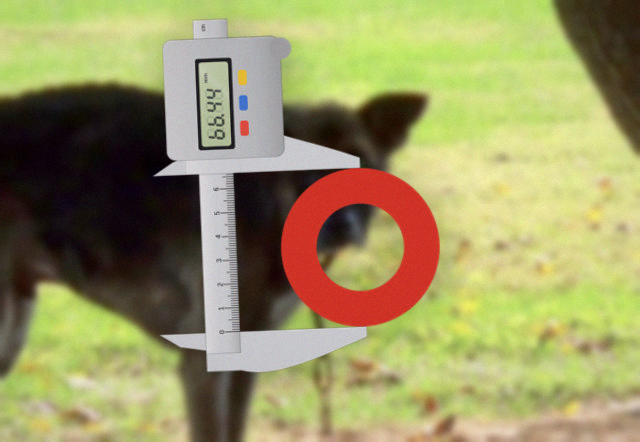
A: 66.44 mm
